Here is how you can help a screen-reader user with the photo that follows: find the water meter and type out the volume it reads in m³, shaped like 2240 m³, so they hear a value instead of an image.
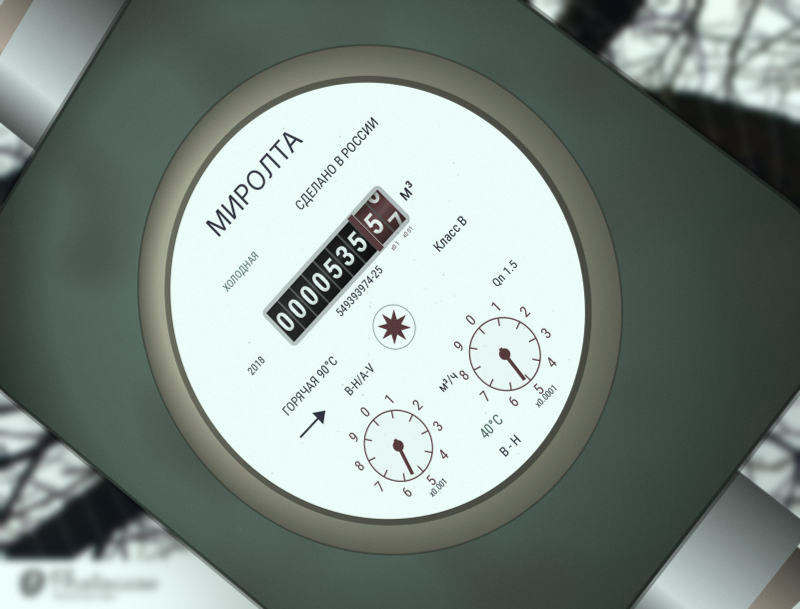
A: 535.5655 m³
